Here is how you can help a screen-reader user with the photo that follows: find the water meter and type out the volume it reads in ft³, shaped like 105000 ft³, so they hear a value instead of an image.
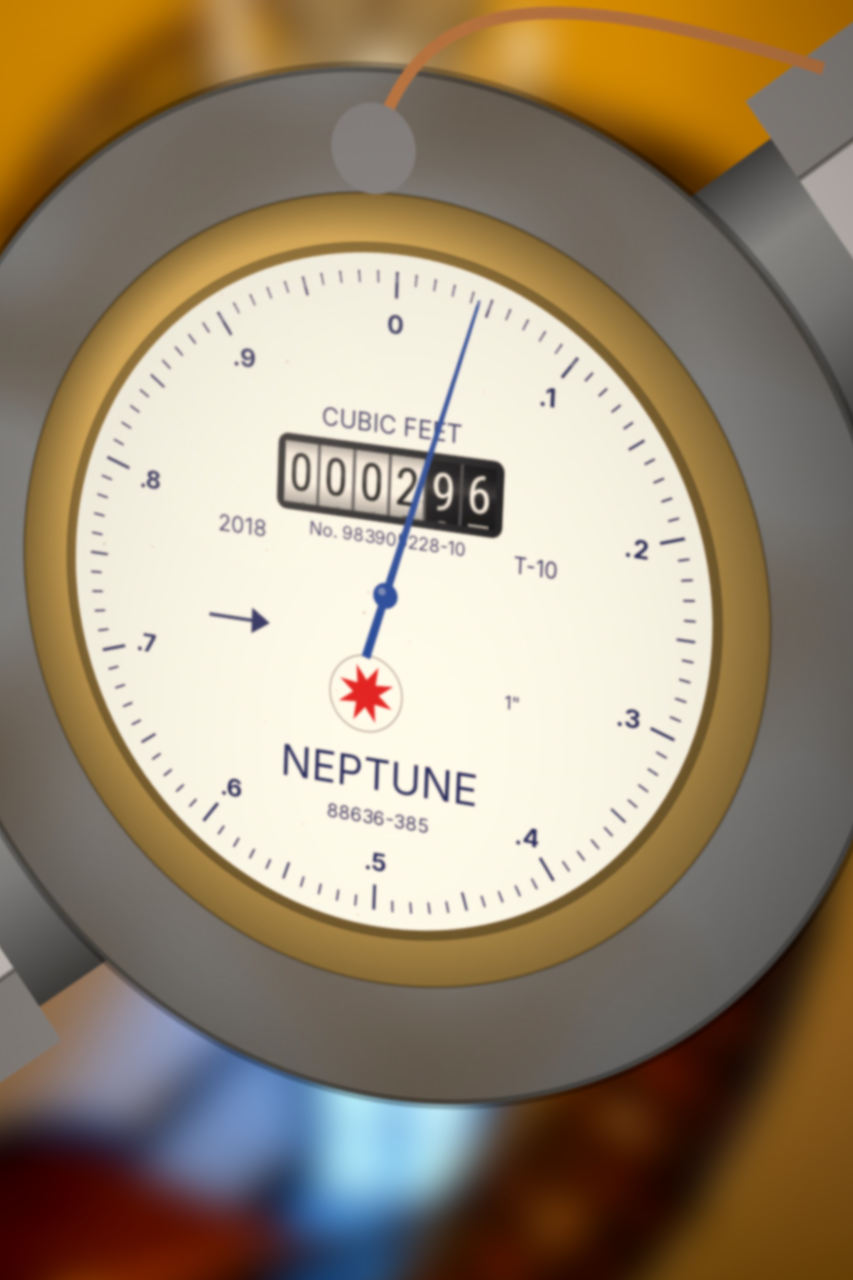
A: 296.04 ft³
